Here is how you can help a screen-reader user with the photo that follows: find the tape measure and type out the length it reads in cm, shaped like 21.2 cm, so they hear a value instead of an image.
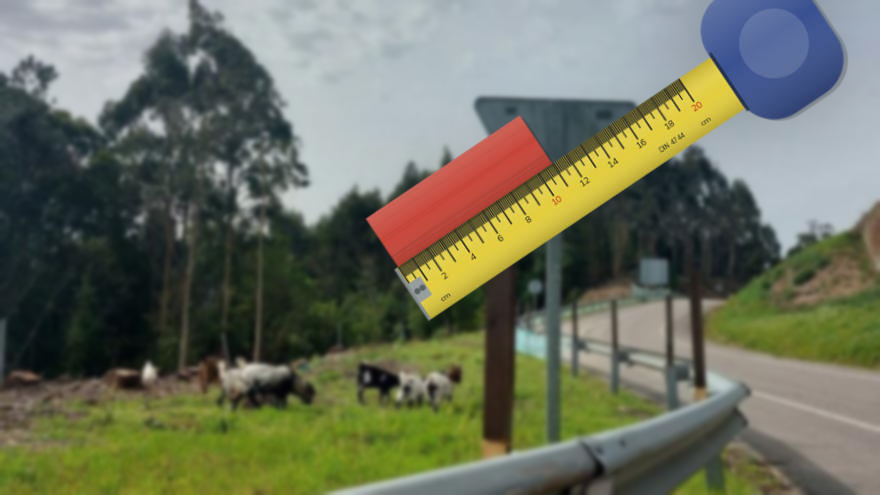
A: 11 cm
